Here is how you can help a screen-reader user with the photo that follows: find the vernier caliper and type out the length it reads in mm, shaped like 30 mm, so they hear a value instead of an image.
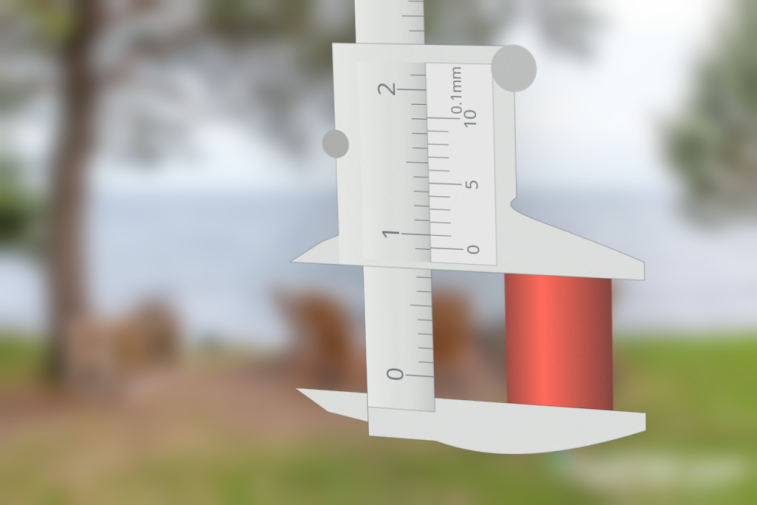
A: 9.1 mm
